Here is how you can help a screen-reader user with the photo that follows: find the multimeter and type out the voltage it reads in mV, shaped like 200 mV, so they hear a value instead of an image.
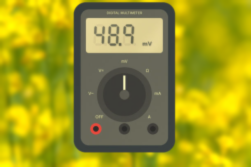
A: 48.9 mV
